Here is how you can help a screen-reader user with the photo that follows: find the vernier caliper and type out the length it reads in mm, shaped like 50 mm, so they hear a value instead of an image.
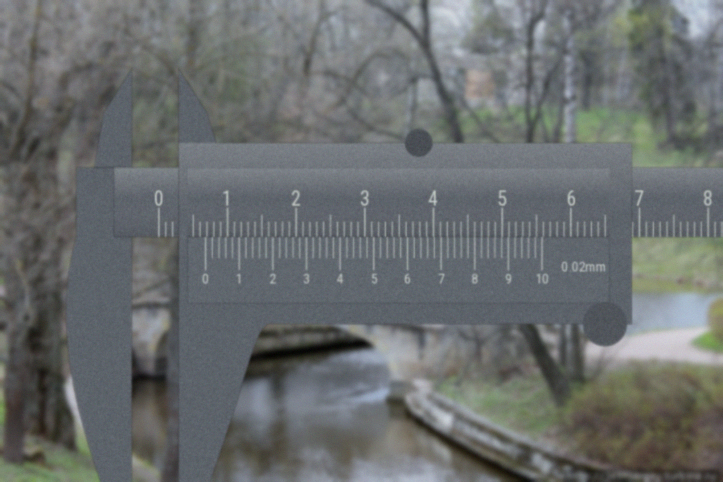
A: 6.8 mm
